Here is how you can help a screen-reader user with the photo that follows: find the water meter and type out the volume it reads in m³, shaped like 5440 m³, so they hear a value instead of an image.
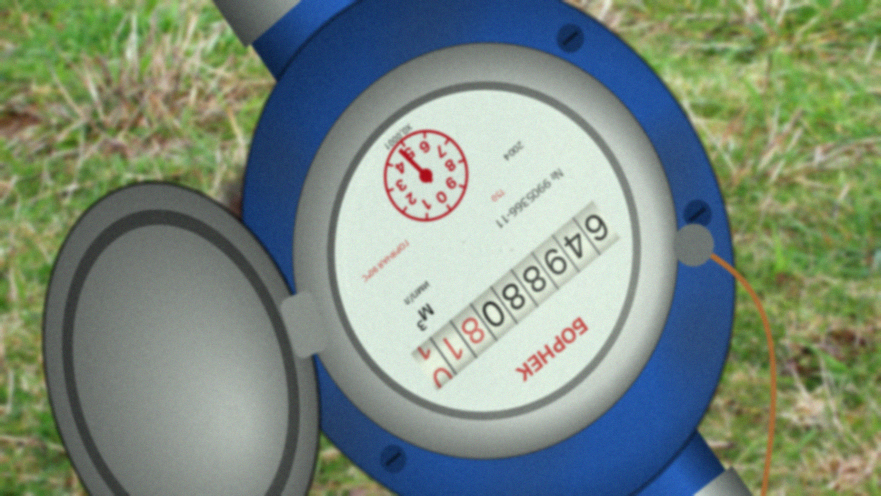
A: 649880.8104 m³
